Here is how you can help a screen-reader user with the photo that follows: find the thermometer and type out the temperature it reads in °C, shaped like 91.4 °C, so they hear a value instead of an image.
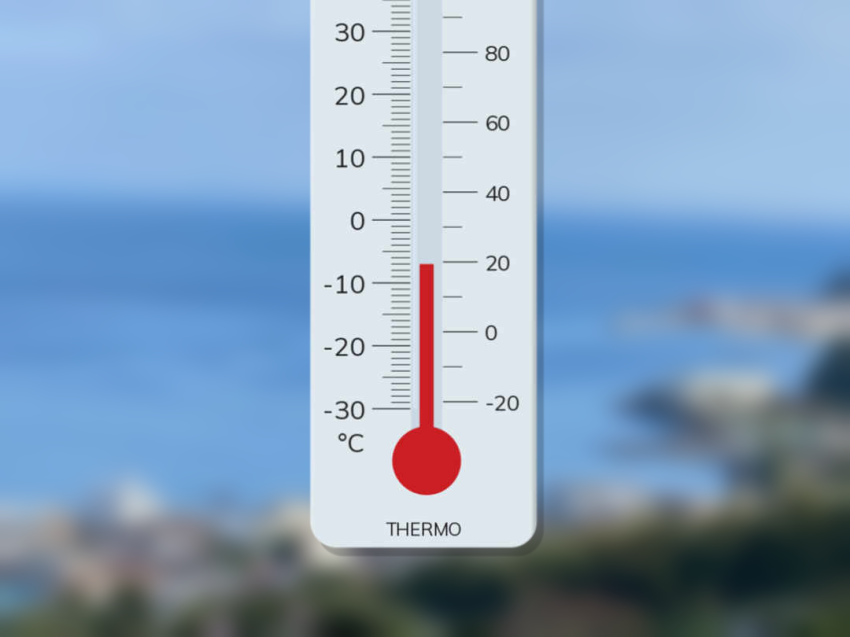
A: -7 °C
